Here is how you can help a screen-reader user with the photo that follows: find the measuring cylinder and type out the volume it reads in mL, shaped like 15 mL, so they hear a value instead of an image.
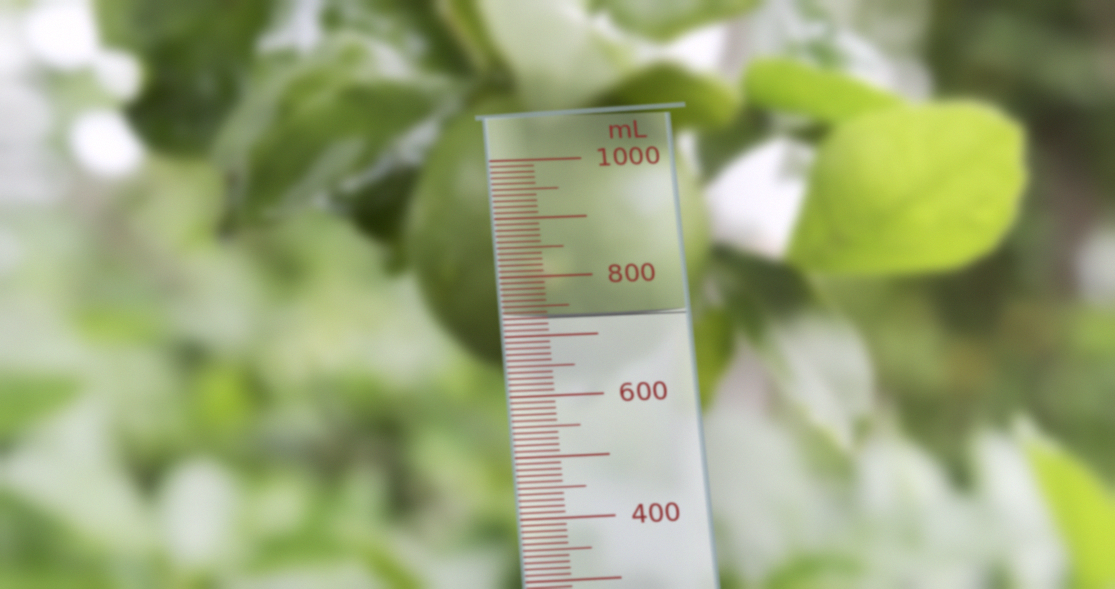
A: 730 mL
